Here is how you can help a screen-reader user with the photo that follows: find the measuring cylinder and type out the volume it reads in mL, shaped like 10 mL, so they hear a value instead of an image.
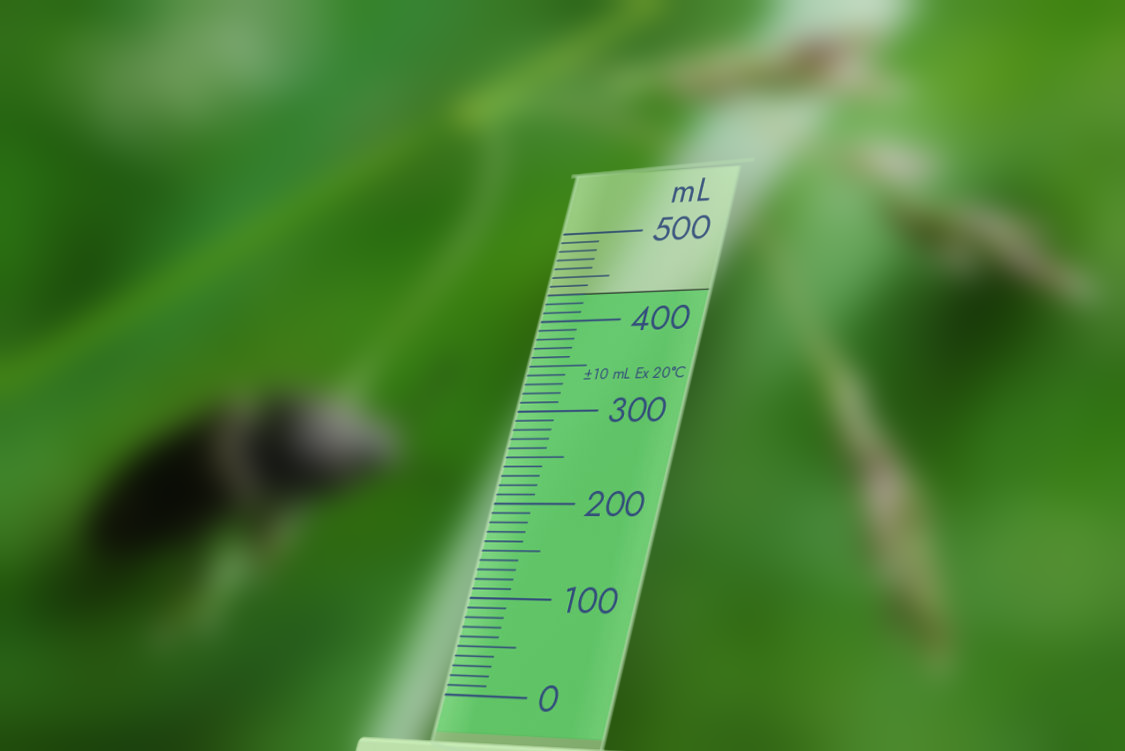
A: 430 mL
